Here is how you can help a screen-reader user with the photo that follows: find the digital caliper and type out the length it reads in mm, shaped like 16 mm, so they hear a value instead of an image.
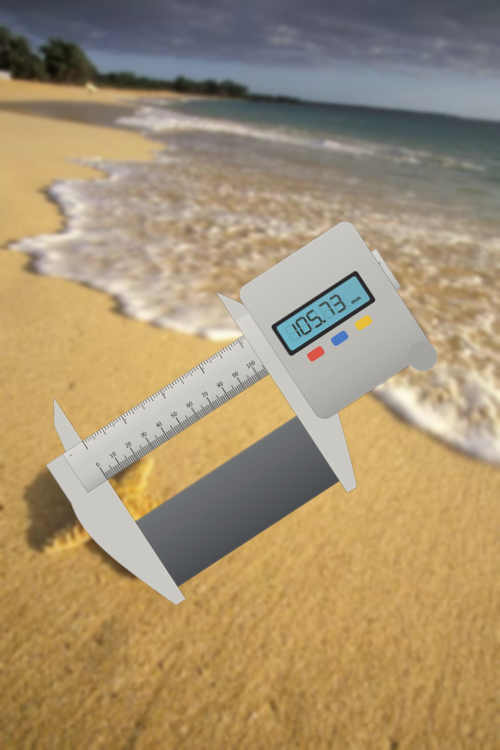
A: 105.73 mm
